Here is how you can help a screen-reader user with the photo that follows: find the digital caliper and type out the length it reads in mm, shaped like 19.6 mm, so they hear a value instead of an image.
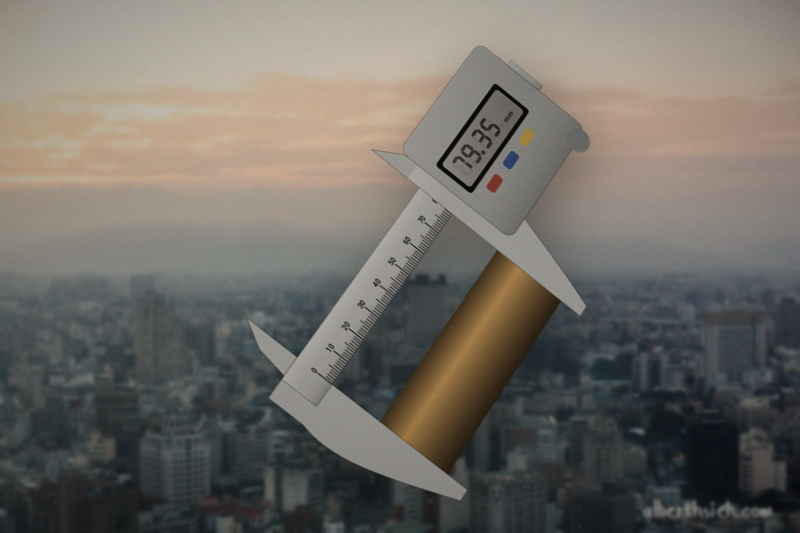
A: 79.35 mm
